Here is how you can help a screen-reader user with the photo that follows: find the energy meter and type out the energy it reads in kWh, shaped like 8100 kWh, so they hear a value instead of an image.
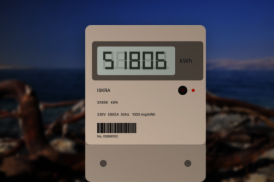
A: 51806 kWh
